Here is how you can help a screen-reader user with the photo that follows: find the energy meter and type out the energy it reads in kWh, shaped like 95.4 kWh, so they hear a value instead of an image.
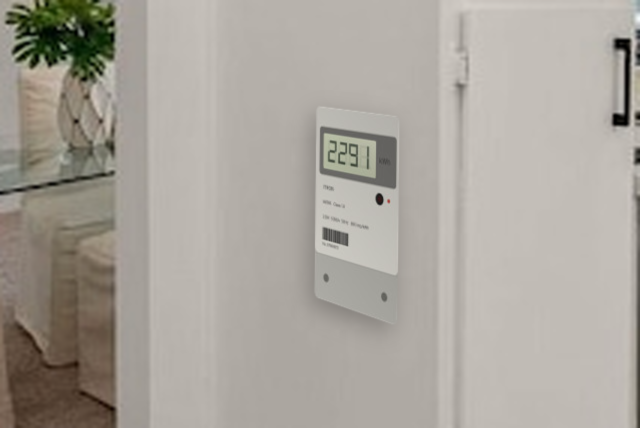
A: 2291 kWh
